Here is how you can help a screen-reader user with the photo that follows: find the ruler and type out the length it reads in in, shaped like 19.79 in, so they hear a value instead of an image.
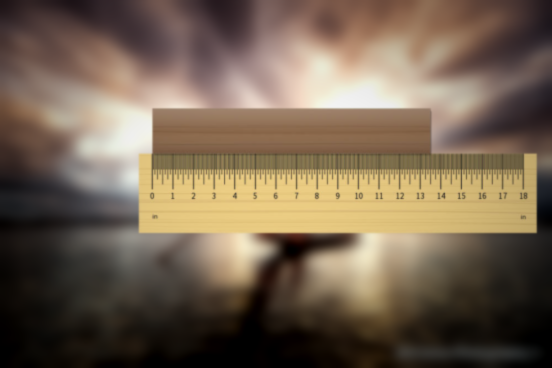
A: 13.5 in
